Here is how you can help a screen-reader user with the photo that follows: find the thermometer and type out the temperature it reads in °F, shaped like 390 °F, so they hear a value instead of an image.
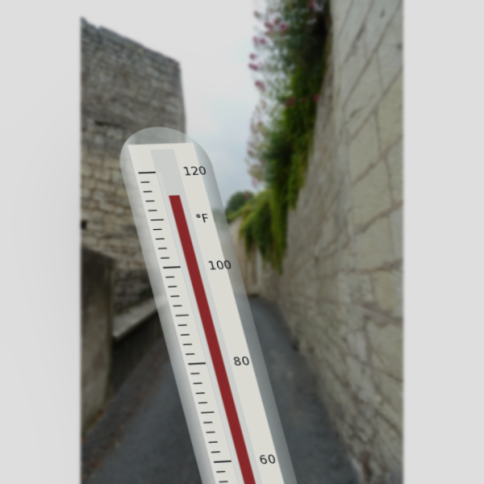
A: 115 °F
